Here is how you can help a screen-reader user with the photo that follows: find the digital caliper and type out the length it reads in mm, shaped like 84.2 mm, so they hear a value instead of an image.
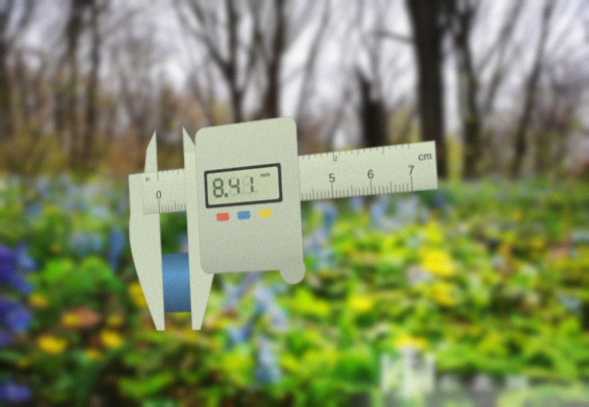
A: 8.41 mm
